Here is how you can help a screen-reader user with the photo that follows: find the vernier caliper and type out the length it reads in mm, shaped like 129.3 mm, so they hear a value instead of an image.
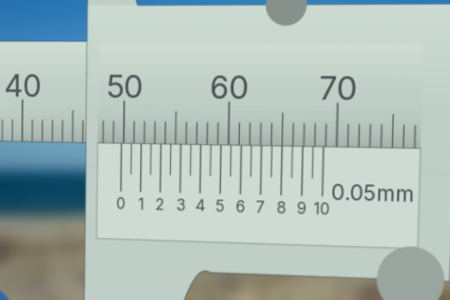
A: 49.8 mm
